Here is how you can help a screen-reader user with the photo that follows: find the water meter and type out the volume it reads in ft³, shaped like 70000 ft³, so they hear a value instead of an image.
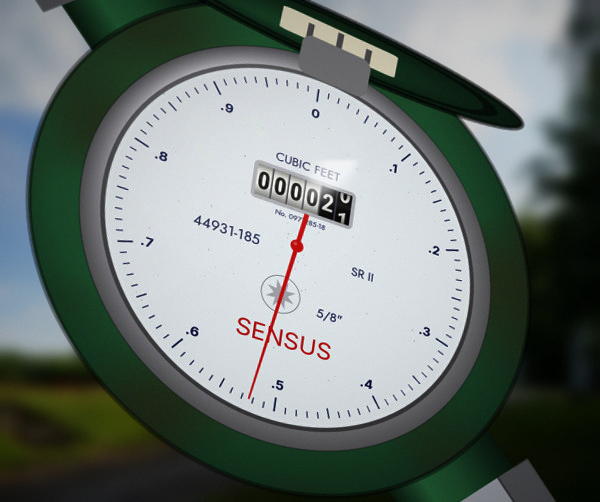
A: 20.52 ft³
